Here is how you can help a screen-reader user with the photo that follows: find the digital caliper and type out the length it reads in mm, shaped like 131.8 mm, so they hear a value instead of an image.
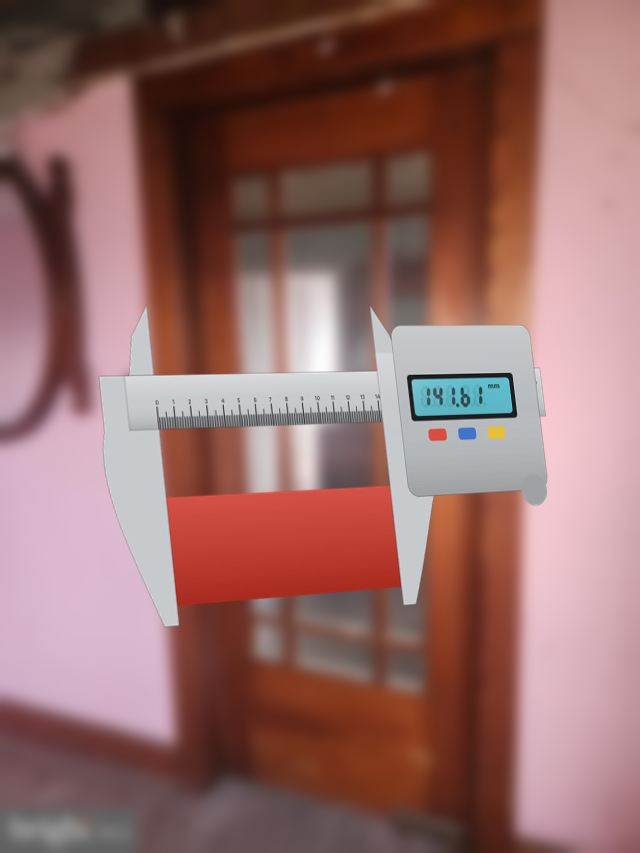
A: 141.61 mm
